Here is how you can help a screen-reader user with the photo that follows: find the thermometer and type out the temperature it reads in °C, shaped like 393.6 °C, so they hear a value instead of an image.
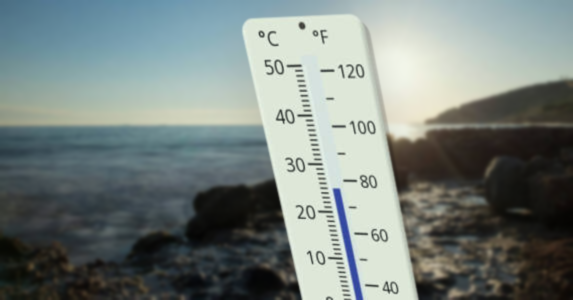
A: 25 °C
